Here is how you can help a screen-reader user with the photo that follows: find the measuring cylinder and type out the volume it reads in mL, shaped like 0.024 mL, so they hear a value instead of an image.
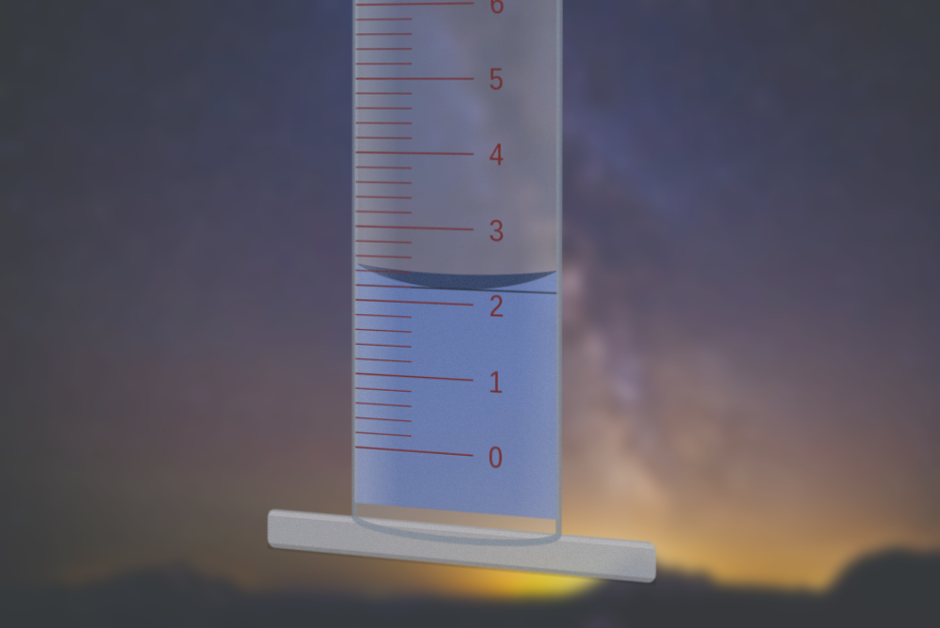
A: 2.2 mL
